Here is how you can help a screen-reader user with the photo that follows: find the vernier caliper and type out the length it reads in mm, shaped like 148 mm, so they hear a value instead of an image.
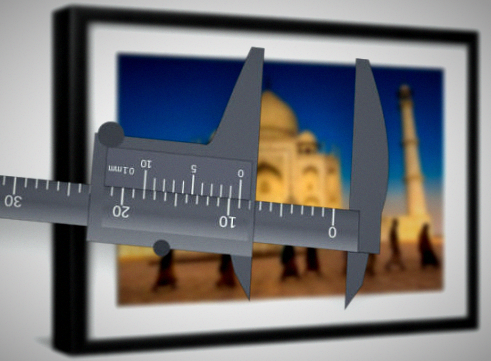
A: 9.0 mm
